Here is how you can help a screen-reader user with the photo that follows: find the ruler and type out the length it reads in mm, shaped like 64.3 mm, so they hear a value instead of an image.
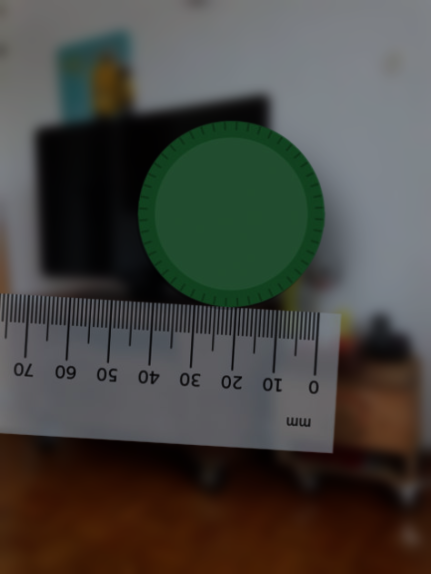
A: 45 mm
